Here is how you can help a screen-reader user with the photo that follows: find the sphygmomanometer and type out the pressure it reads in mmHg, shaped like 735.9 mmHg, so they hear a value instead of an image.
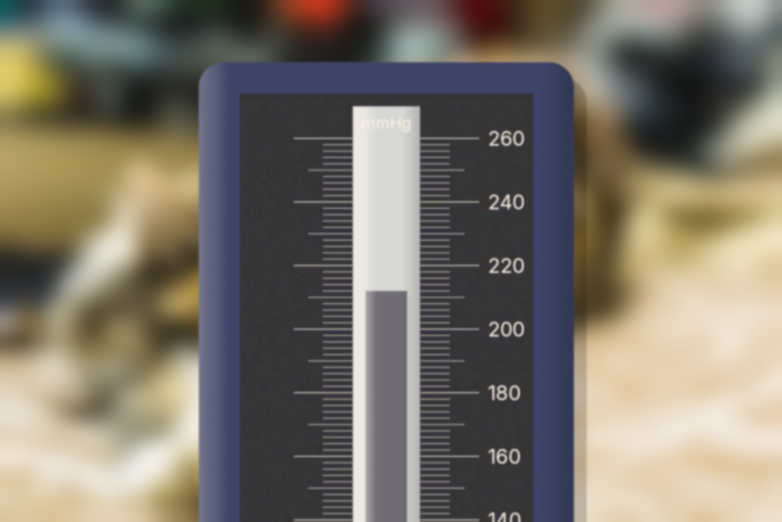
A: 212 mmHg
